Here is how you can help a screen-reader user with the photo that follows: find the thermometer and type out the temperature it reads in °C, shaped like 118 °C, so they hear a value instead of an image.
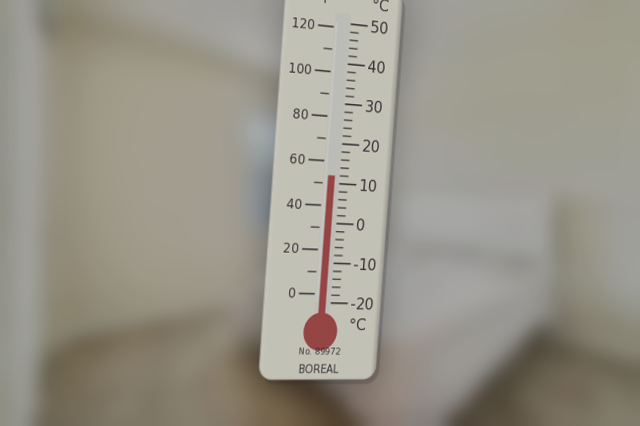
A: 12 °C
